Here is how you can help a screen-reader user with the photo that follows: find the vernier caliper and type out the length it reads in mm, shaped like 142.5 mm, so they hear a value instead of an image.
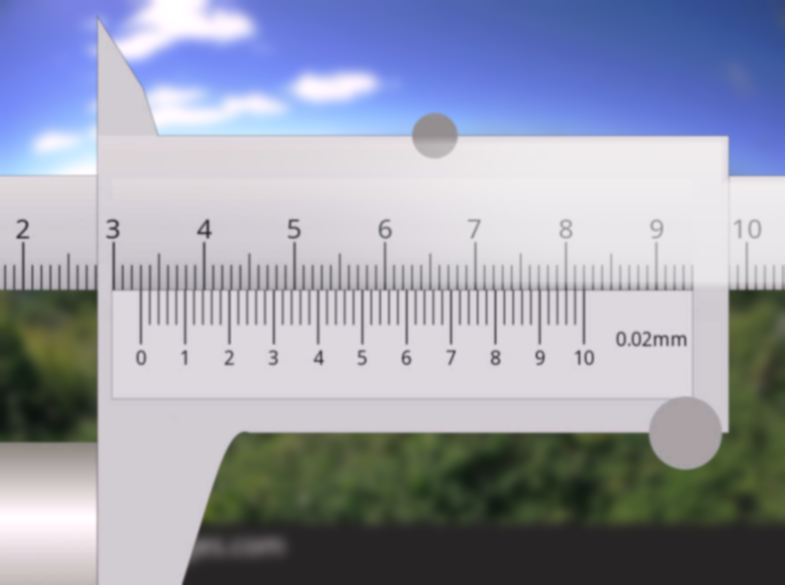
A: 33.0 mm
